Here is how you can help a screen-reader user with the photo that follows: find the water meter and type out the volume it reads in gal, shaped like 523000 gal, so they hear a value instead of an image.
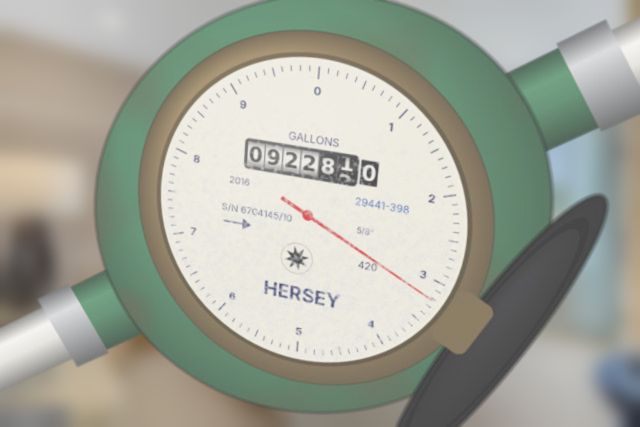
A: 922813.2 gal
